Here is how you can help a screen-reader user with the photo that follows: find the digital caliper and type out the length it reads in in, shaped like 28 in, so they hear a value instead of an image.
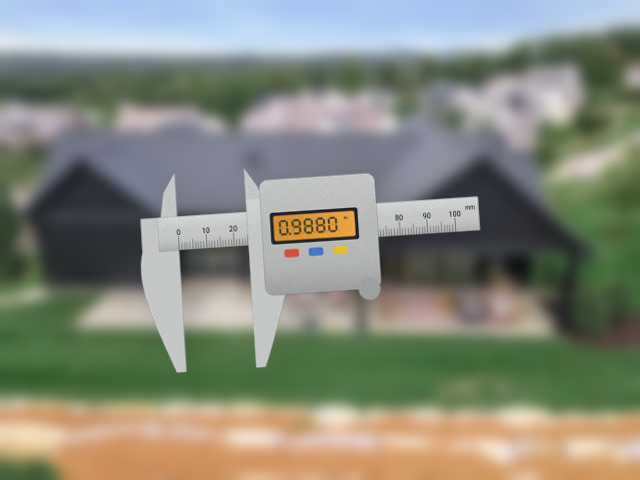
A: 0.9880 in
